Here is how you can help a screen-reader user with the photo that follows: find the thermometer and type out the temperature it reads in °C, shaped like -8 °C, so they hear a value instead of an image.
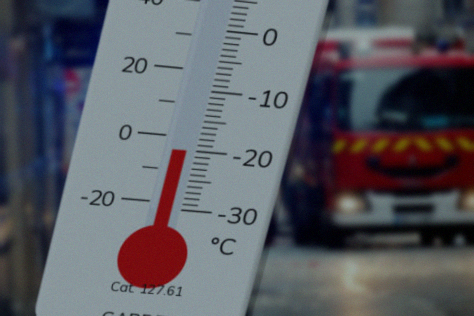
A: -20 °C
